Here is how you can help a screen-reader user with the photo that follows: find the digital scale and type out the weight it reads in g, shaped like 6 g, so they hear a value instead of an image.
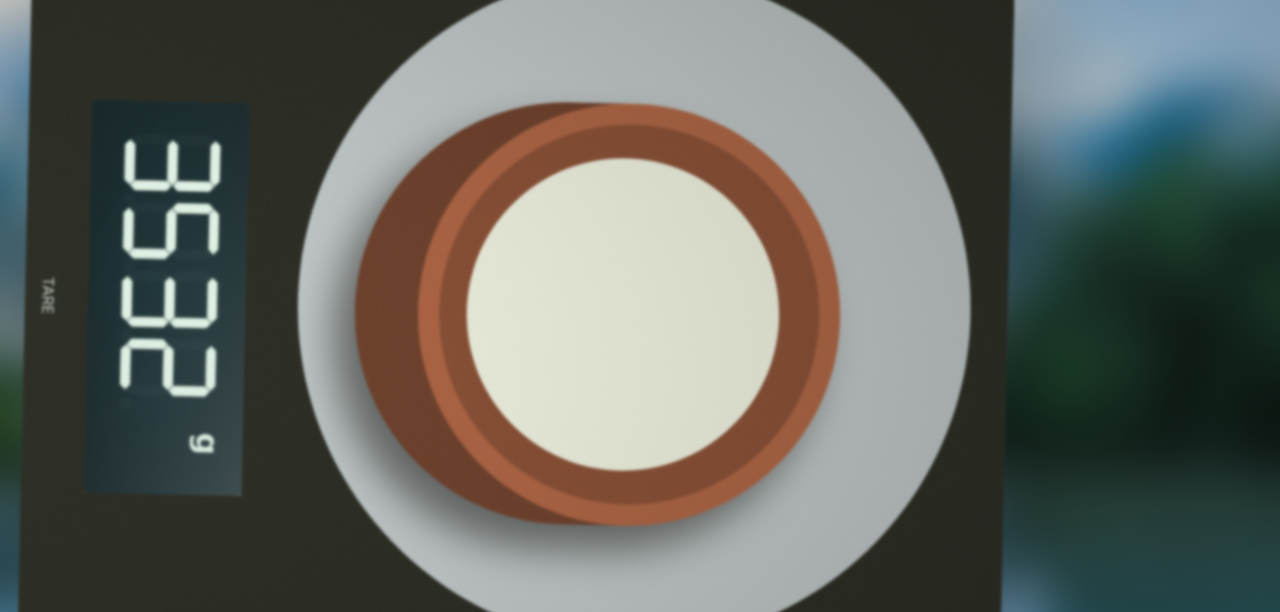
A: 3532 g
